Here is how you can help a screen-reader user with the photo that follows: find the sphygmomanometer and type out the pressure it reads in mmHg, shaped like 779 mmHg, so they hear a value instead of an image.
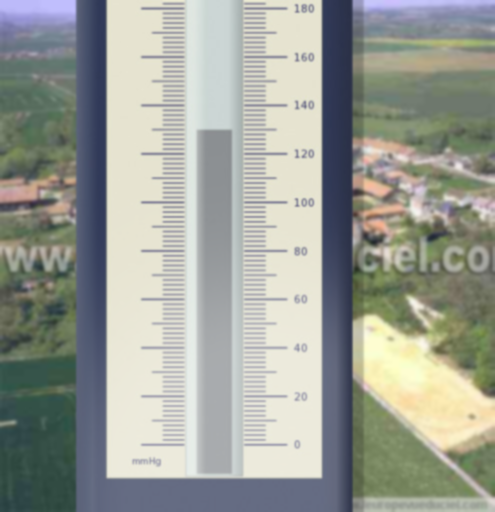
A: 130 mmHg
